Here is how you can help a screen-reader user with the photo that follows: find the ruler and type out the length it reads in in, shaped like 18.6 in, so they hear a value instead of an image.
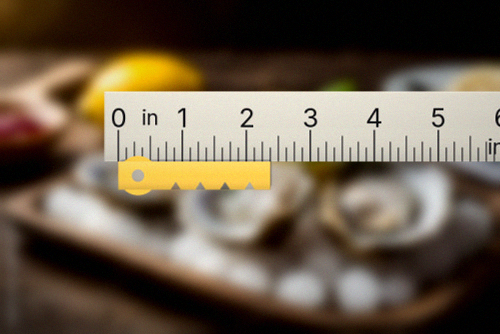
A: 2.375 in
